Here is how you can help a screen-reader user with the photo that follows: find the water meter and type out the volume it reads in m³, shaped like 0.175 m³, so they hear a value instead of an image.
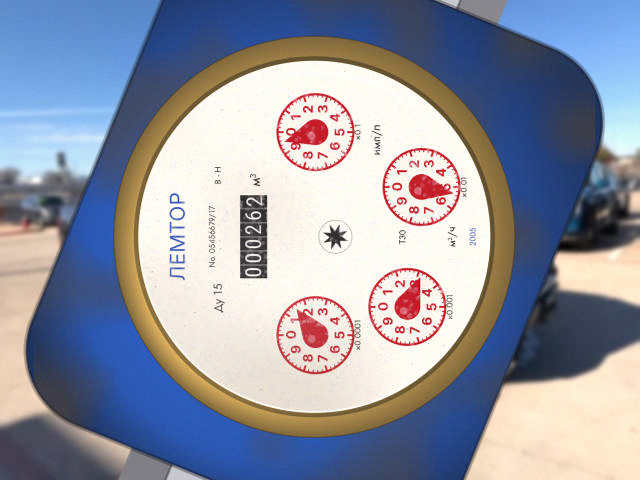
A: 261.9531 m³
